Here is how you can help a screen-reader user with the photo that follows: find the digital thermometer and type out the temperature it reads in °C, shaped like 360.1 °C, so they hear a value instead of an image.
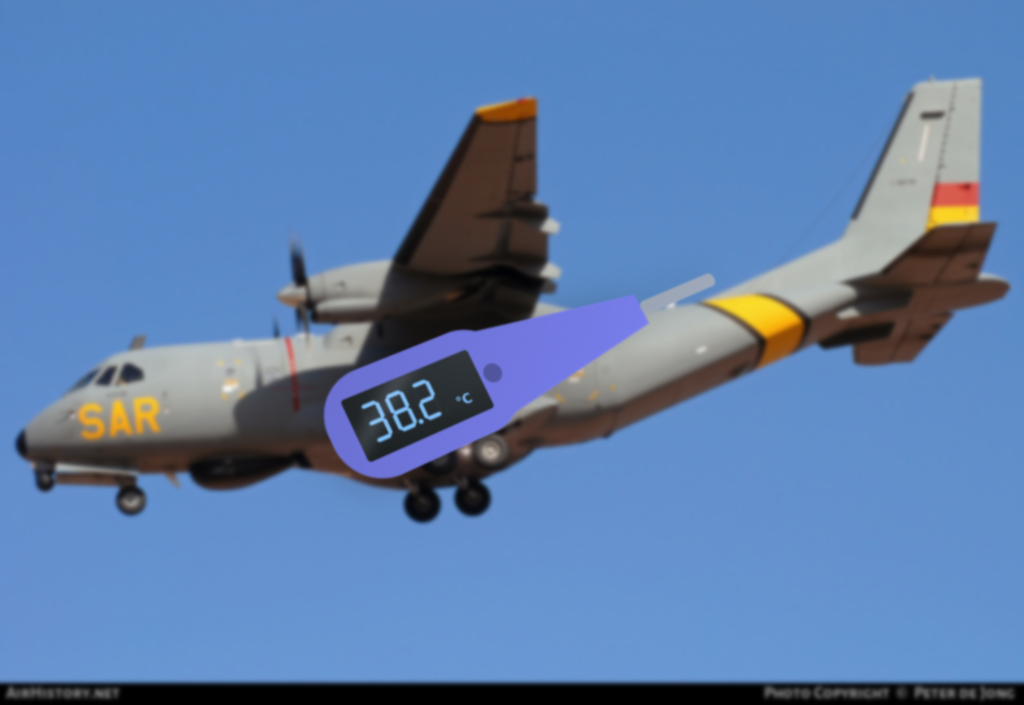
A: 38.2 °C
